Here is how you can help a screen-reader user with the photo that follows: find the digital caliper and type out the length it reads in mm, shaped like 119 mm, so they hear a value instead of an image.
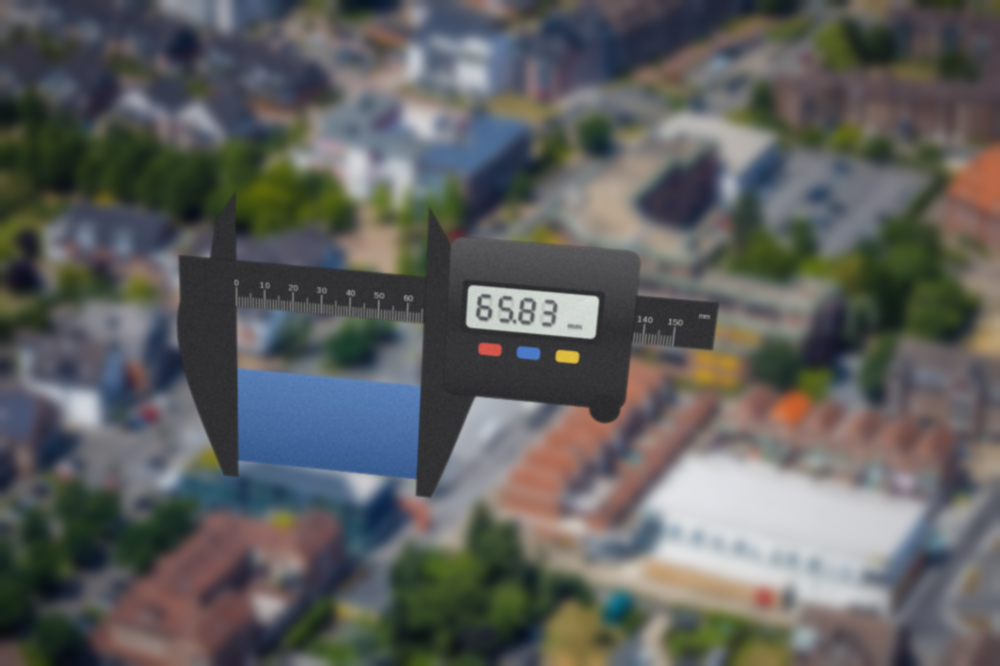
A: 65.83 mm
